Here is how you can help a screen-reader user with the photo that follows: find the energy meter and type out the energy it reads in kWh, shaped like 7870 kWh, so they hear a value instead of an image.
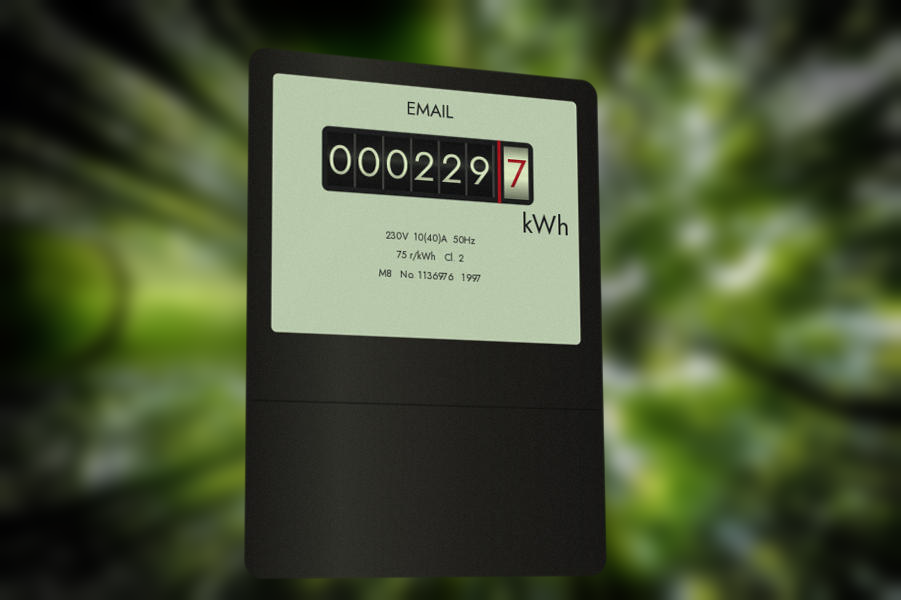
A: 229.7 kWh
